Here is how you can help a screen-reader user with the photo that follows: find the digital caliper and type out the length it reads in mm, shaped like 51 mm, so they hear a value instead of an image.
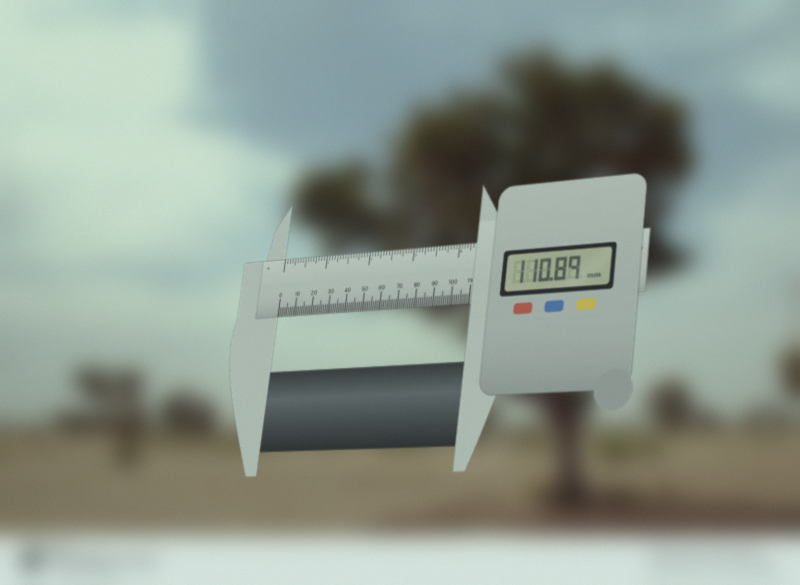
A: 110.89 mm
